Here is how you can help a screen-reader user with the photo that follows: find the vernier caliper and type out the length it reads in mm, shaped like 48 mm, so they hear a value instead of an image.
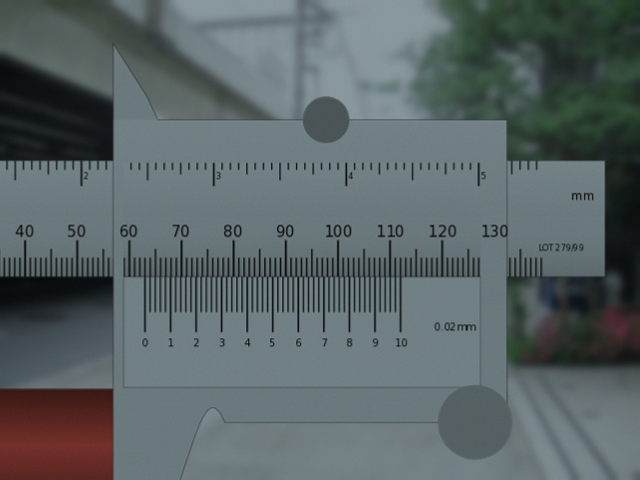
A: 63.0 mm
